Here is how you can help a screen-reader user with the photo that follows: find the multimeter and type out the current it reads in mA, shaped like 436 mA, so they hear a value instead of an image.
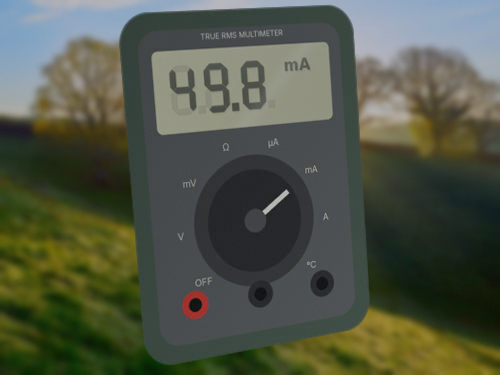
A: 49.8 mA
